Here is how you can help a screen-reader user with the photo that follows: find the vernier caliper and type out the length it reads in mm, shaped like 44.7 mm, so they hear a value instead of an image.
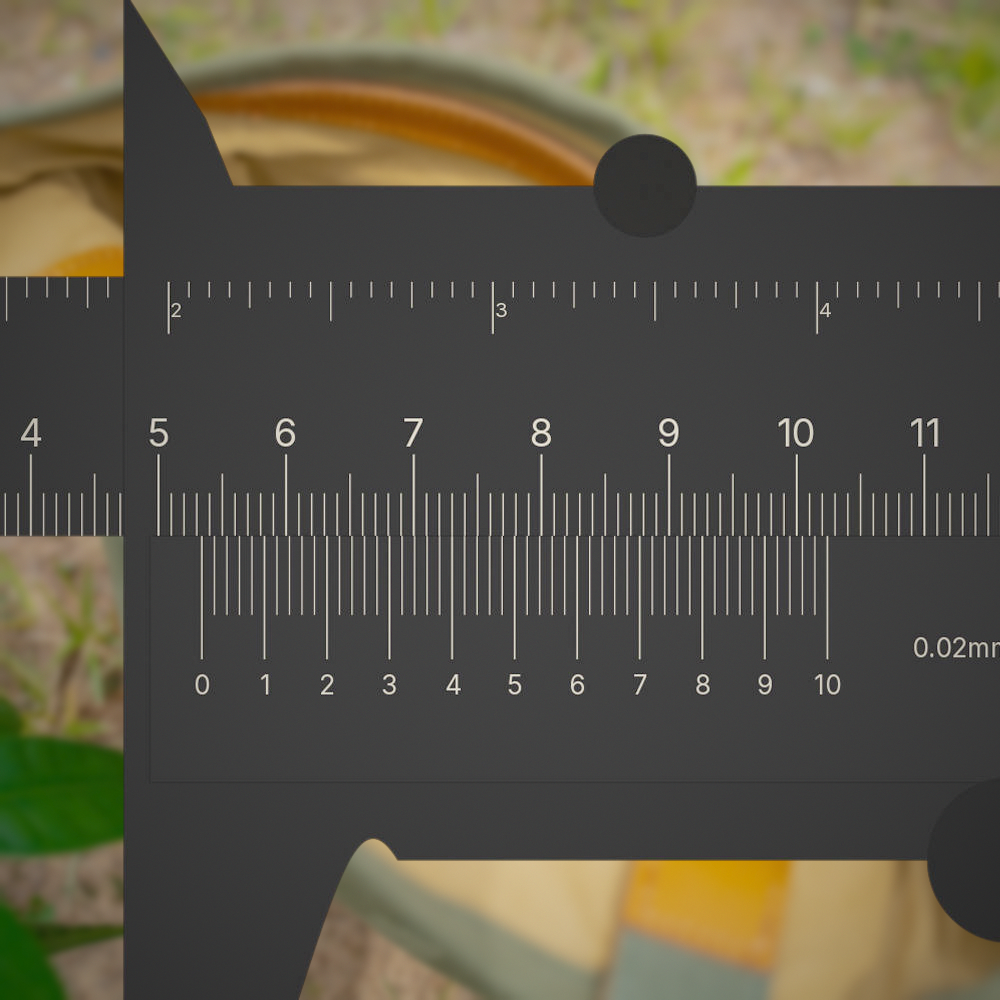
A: 53.4 mm
